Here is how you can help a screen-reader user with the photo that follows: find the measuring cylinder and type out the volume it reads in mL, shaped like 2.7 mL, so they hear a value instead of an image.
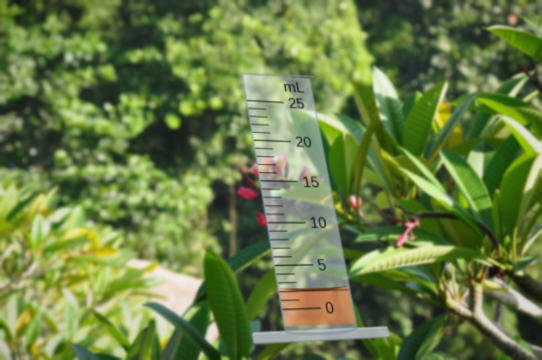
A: 2 mL
